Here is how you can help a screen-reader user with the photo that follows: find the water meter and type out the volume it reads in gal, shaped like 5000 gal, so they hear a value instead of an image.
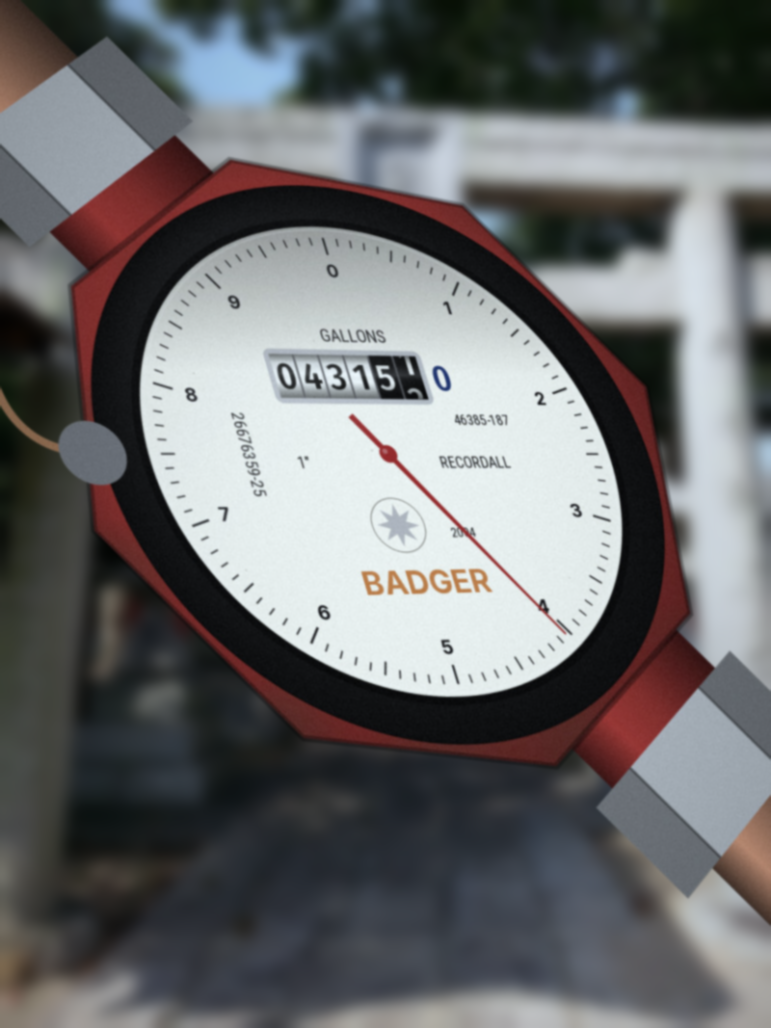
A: 431514.0 gal
